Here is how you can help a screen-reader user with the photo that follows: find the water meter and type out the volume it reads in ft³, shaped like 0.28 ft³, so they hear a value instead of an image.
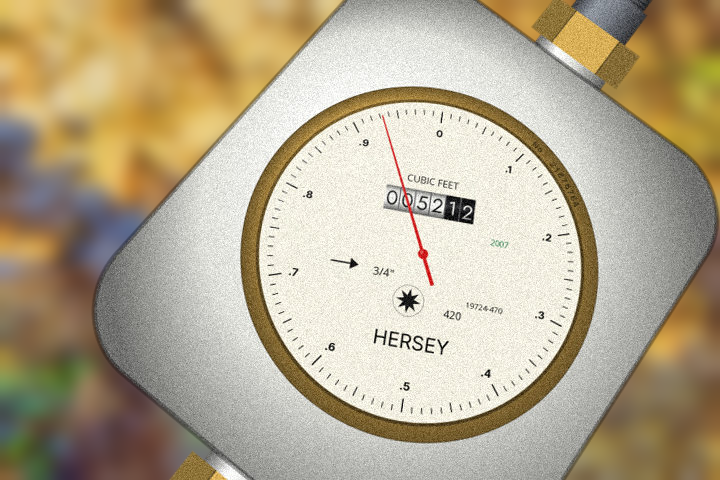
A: 5211.93 ft³
